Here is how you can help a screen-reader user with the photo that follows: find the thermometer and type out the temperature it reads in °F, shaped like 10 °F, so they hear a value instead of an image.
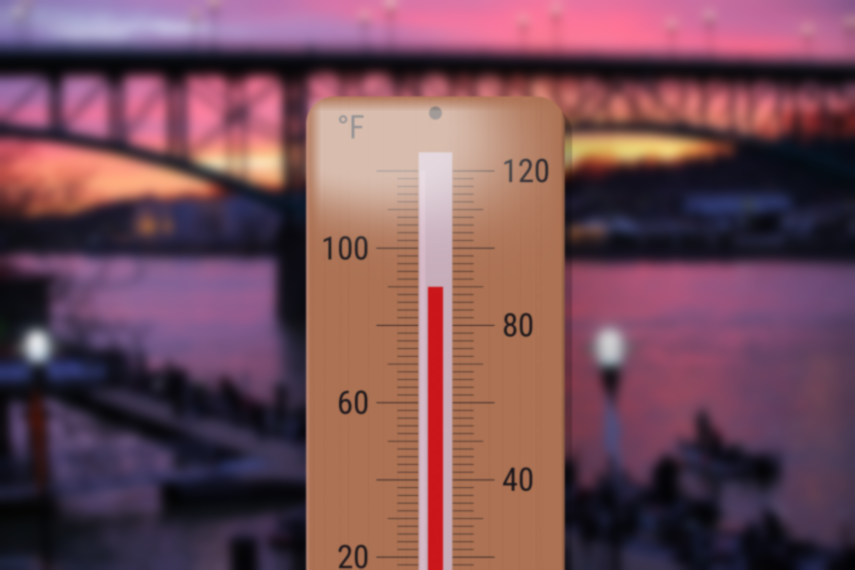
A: 90 °F
